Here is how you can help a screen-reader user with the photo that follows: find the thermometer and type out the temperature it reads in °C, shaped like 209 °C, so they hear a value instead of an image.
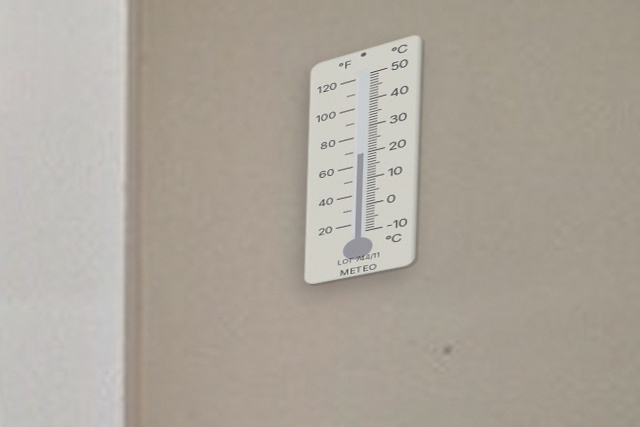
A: 20 °C
